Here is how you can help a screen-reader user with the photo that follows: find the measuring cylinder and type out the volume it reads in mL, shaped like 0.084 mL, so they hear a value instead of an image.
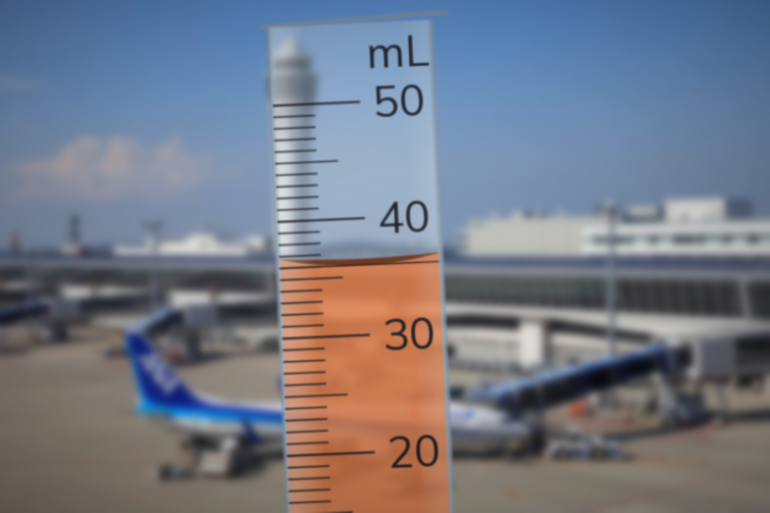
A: 36 mL
